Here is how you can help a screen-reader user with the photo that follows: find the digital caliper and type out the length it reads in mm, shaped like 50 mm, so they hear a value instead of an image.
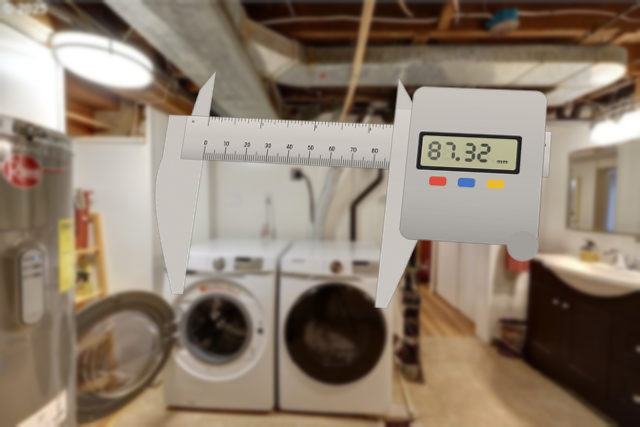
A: 87.32 mm
